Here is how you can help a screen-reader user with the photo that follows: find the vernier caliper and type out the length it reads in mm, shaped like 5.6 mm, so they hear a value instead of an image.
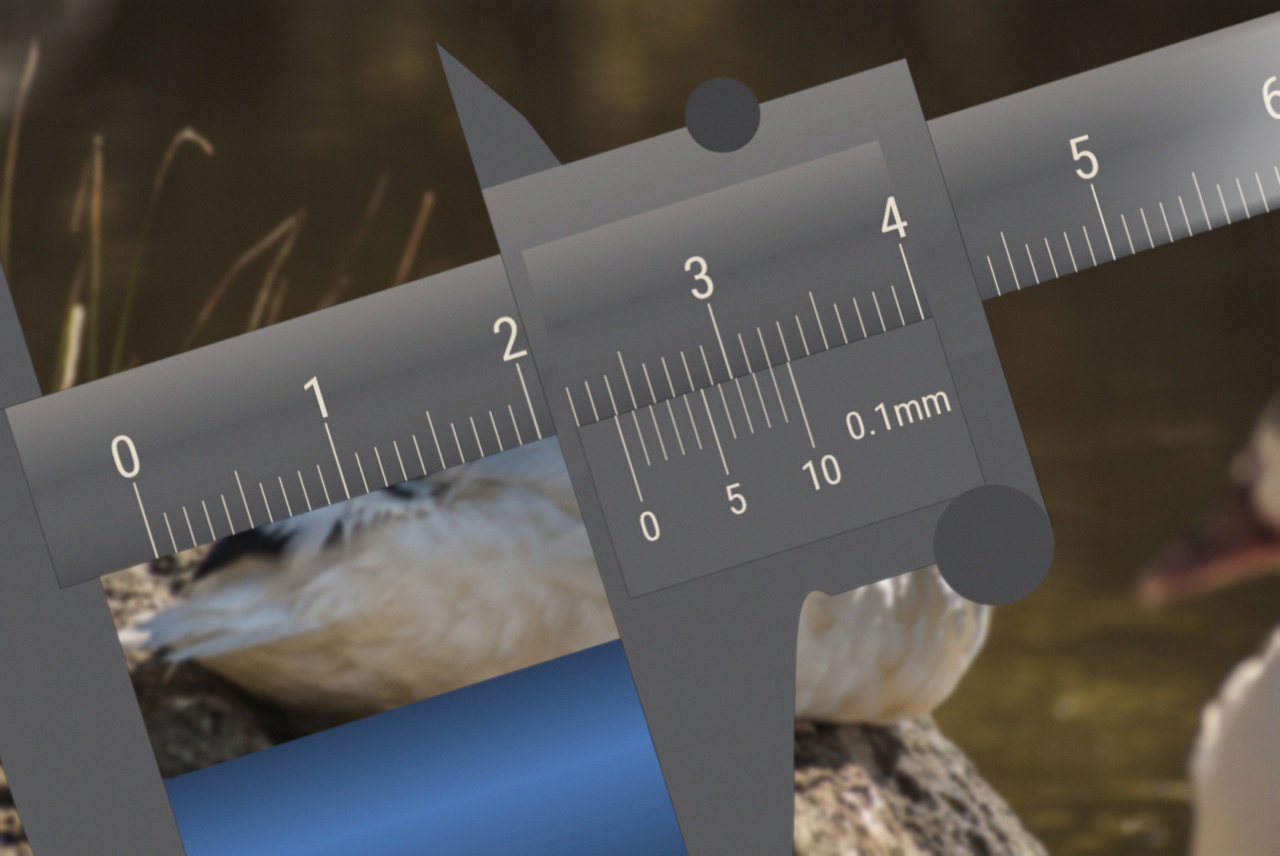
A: 23.9 mm
